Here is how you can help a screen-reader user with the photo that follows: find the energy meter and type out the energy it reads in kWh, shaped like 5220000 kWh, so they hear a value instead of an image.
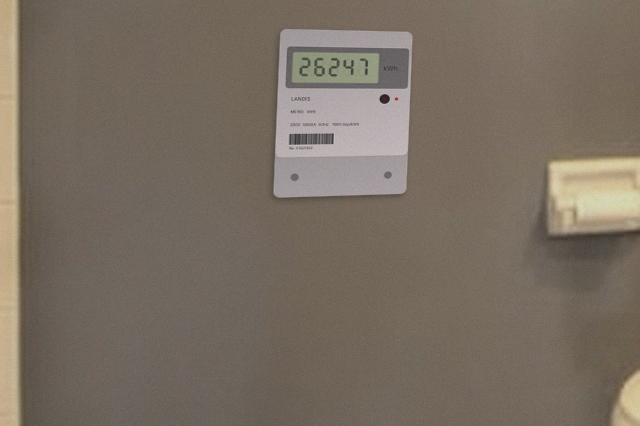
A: 26247 kWh
